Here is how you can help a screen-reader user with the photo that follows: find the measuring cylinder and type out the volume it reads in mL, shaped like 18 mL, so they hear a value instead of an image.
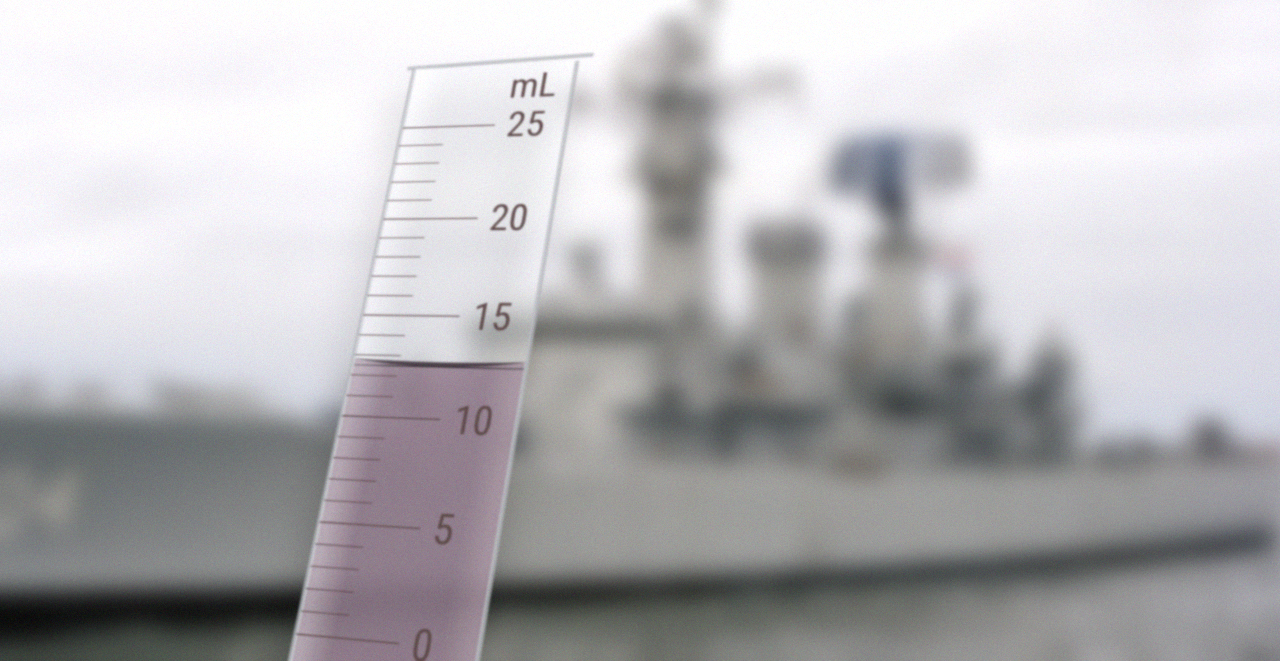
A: 12.5 mL
